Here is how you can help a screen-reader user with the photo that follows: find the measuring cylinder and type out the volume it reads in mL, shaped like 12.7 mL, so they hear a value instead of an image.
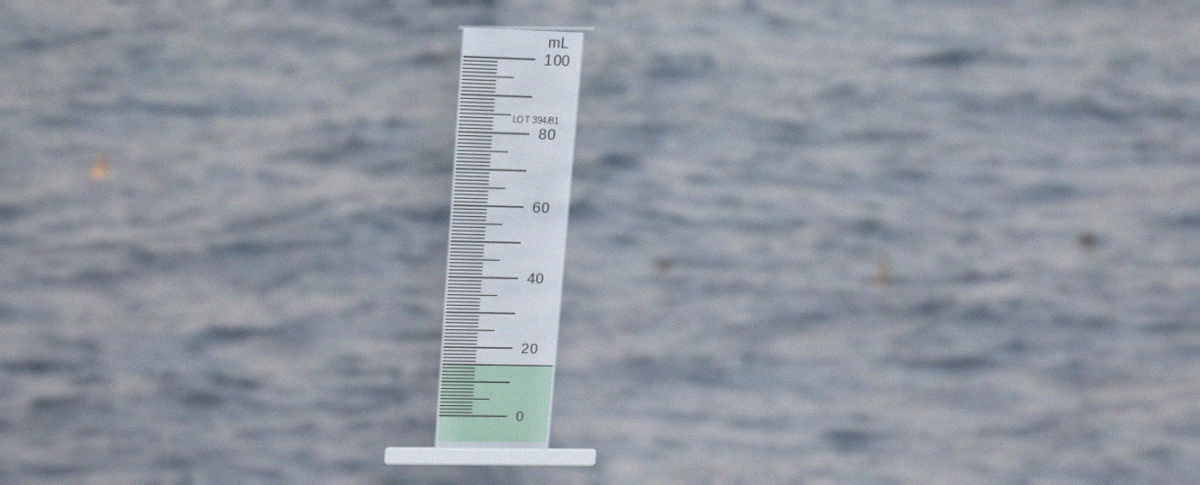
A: 15 mL
